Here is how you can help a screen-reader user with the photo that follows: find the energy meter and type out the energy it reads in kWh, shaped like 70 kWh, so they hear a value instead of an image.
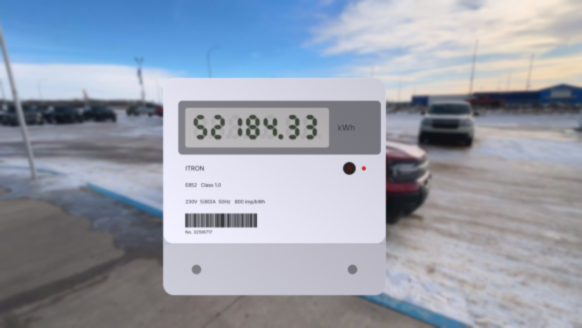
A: 52184.33 kWh
